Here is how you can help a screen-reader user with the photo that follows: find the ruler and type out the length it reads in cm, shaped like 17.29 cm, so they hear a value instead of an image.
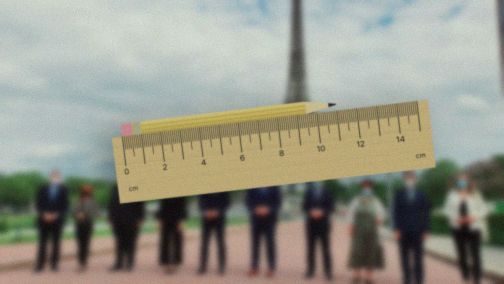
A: 11 cm
